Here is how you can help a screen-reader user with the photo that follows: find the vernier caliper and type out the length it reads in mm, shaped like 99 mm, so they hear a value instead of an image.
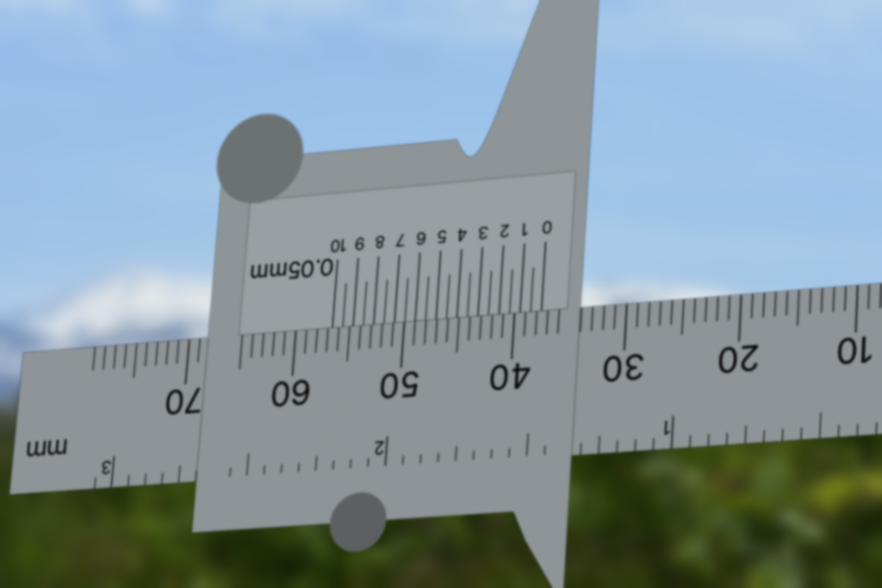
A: 37.6 mm
